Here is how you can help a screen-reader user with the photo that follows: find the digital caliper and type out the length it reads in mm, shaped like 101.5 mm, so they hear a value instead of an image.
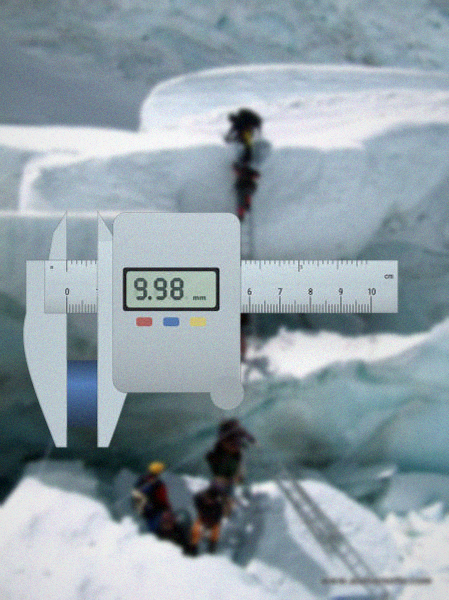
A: 9.98 mm
